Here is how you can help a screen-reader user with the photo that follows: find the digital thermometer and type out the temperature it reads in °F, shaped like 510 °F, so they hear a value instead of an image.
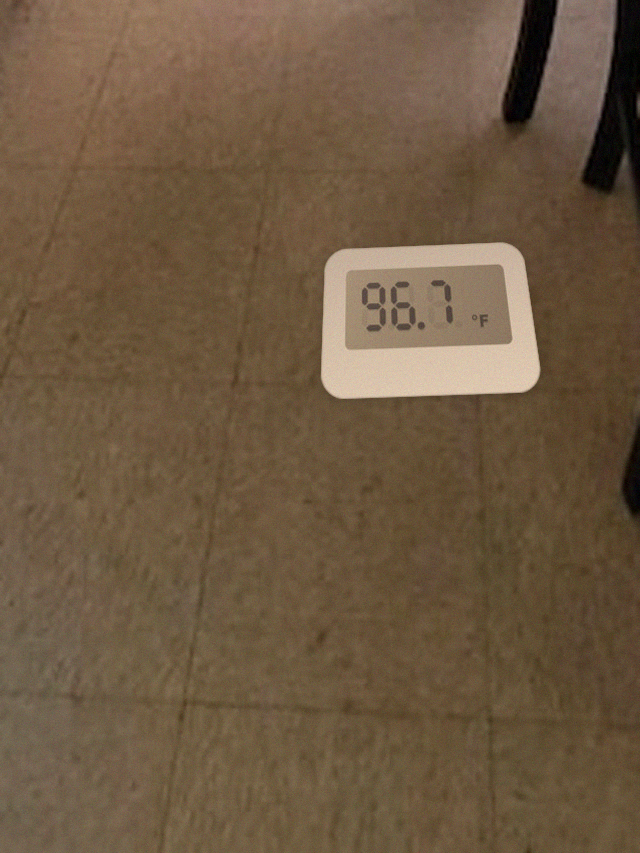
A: 96.7 °F
